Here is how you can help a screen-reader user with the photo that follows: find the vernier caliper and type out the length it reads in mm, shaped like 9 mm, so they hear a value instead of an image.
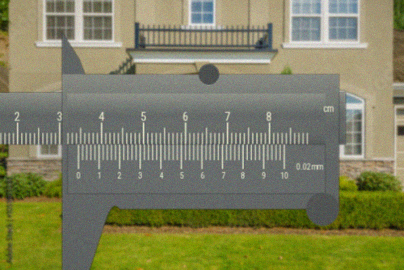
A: 34.5 mm
